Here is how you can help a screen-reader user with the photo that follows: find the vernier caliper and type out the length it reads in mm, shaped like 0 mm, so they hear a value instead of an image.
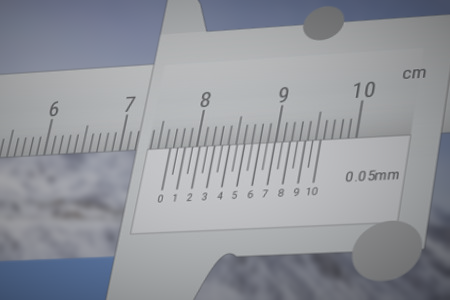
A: 76.6 mm
